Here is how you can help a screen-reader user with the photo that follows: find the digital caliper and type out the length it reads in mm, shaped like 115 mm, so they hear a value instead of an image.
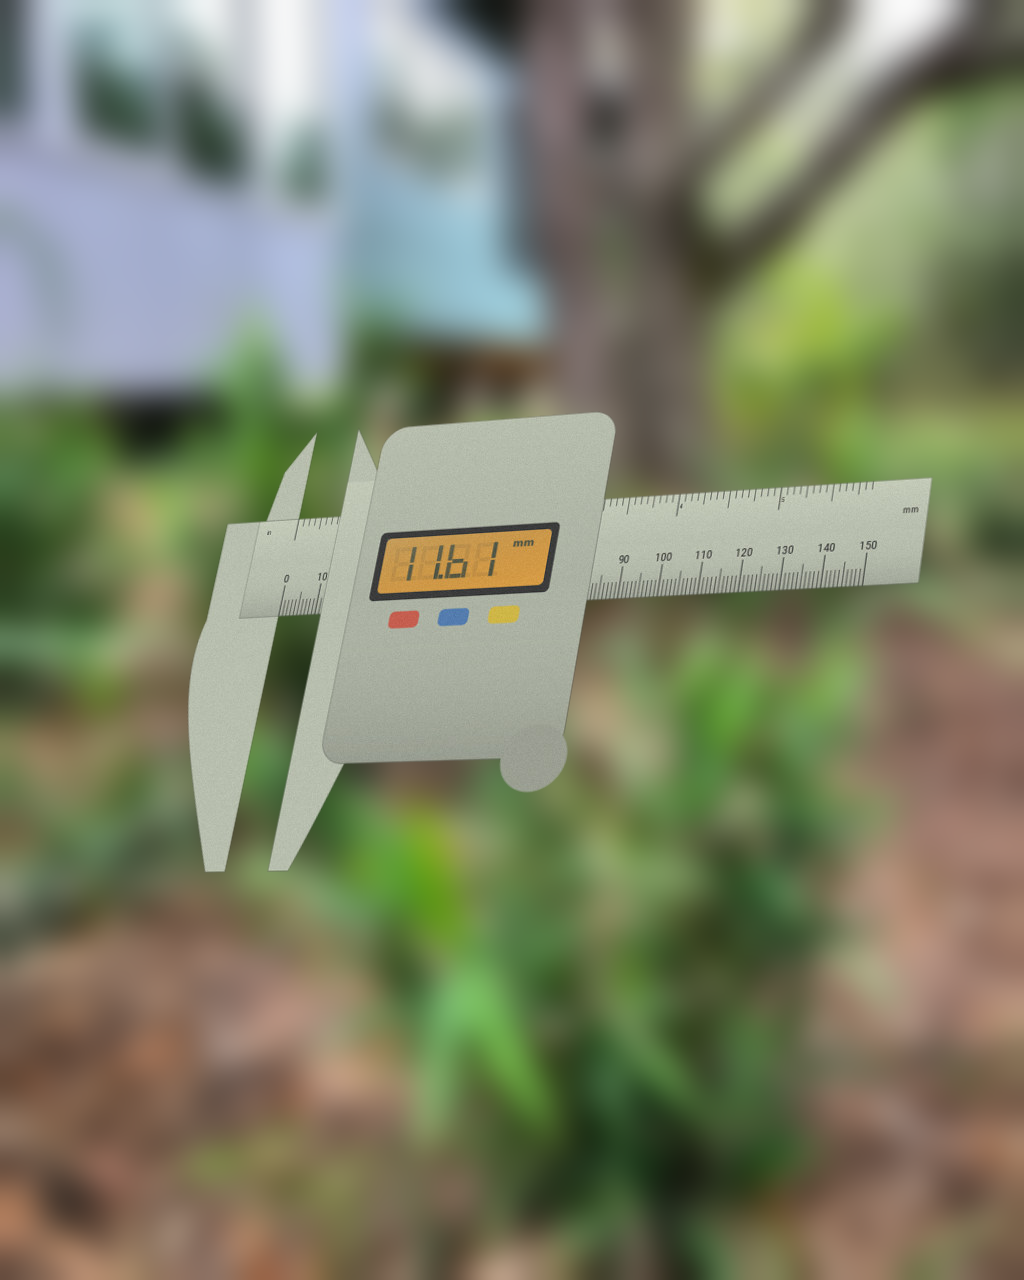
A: 11.61 mm
